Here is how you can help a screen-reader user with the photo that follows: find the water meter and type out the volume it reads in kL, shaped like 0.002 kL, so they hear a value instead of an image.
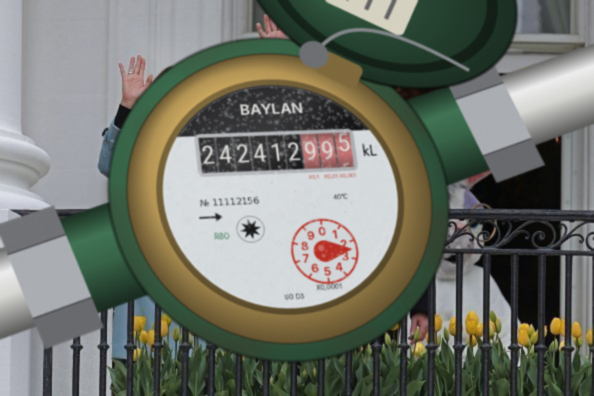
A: 242412.9952 kL
